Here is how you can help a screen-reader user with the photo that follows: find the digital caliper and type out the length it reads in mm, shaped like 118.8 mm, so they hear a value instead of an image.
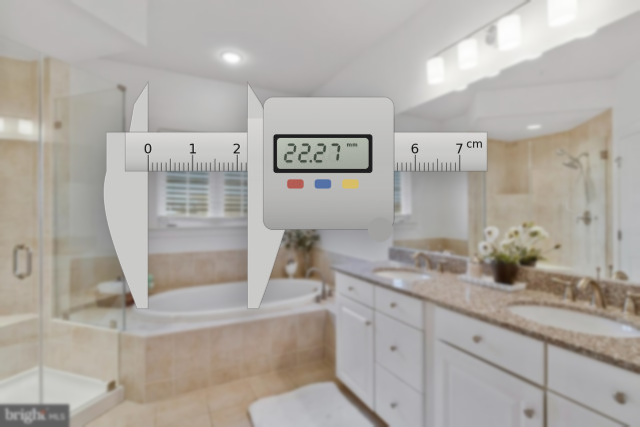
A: 22.27 mm
